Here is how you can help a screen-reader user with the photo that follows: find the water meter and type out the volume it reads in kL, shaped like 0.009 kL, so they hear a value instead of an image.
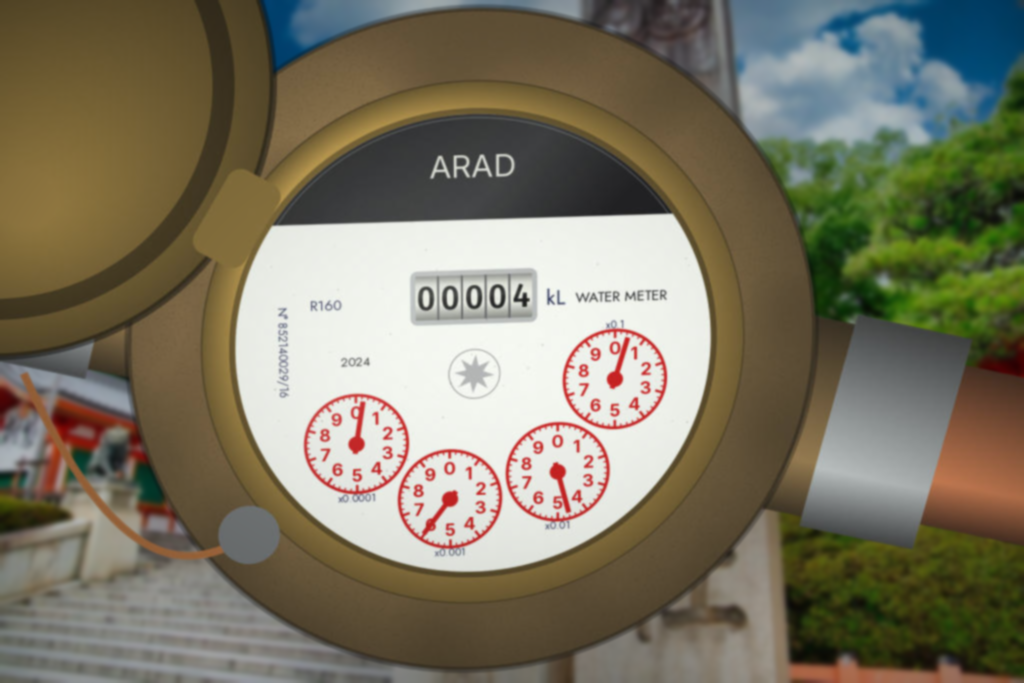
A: 4.0460 kL
